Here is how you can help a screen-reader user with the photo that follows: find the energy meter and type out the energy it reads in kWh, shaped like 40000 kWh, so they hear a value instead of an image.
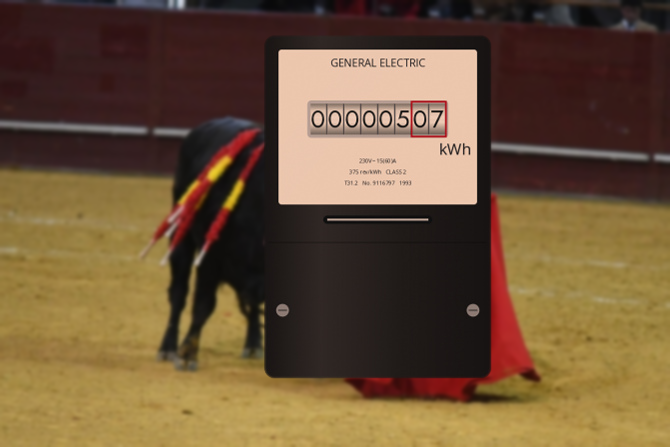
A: 5.07 kWh
